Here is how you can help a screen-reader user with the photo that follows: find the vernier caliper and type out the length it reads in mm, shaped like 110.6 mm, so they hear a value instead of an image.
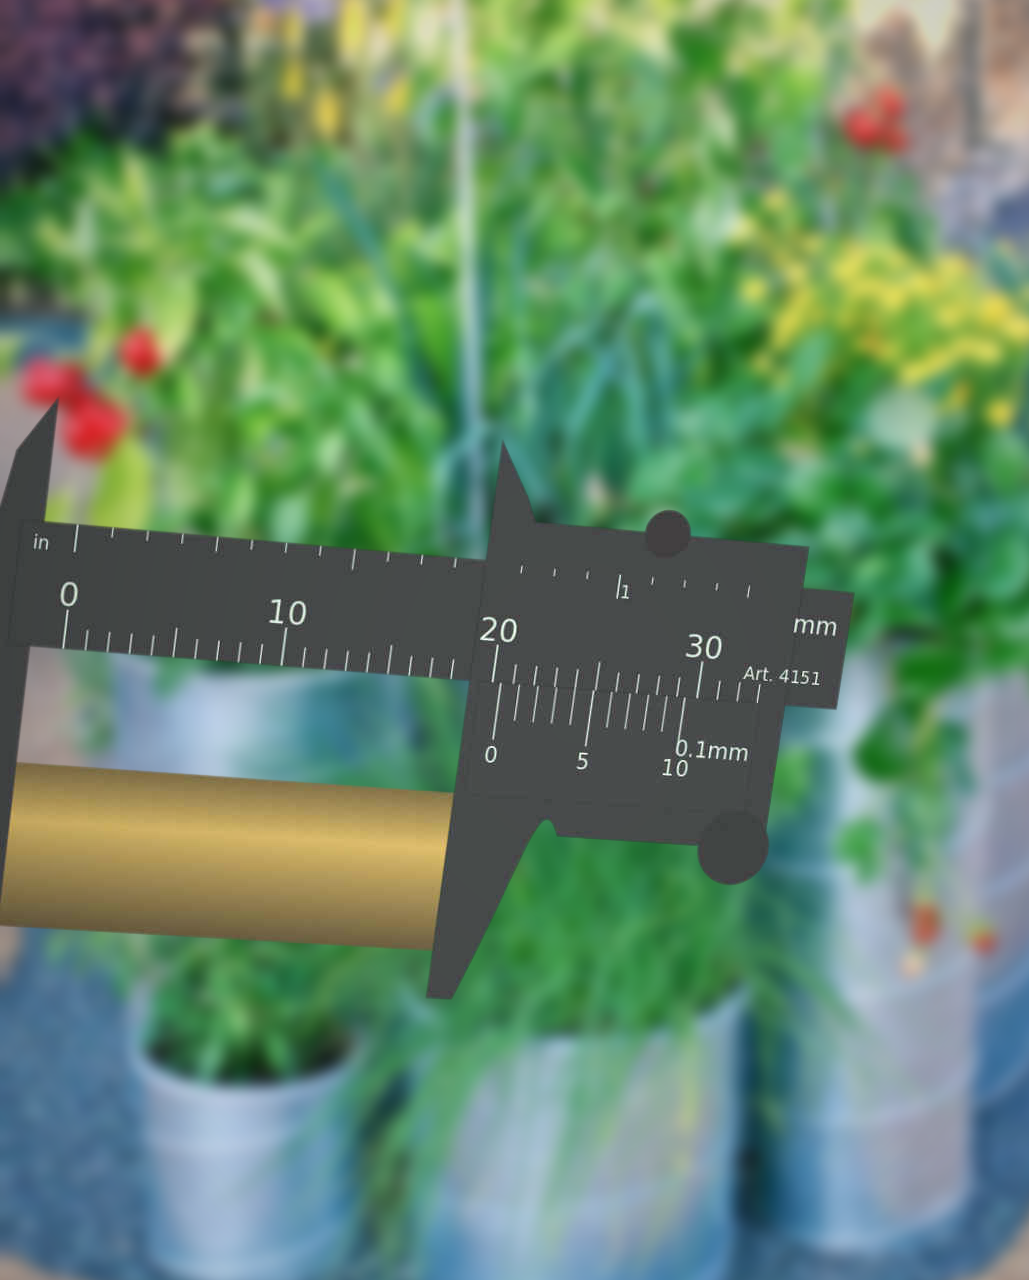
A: 20.4 mm
